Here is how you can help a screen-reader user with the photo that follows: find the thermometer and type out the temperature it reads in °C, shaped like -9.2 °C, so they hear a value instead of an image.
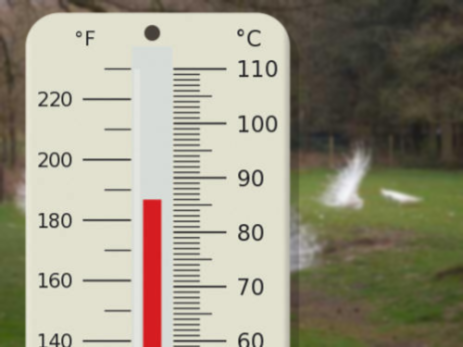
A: 86 °C
